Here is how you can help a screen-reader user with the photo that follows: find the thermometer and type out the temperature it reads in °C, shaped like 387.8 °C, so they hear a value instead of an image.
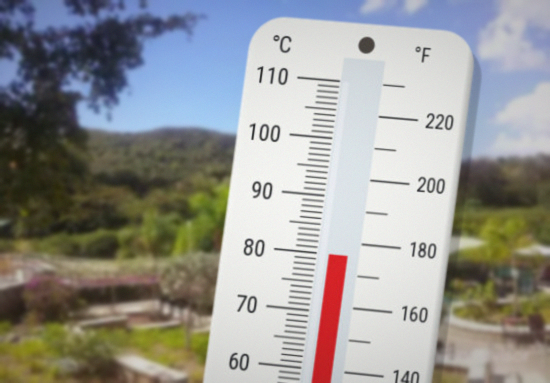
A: 80 °C
